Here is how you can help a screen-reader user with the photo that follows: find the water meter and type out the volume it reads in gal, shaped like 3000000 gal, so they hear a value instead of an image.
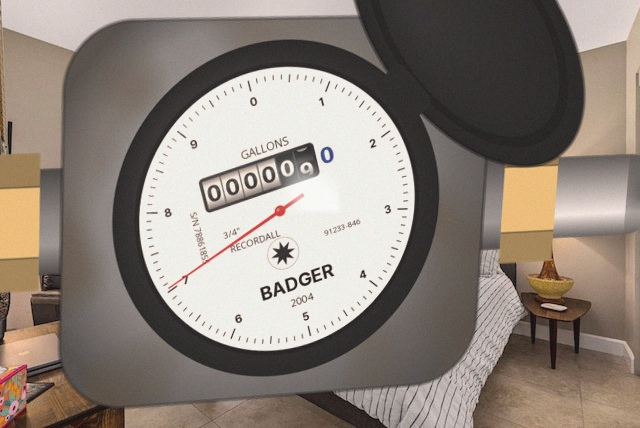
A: 87.0 gal
